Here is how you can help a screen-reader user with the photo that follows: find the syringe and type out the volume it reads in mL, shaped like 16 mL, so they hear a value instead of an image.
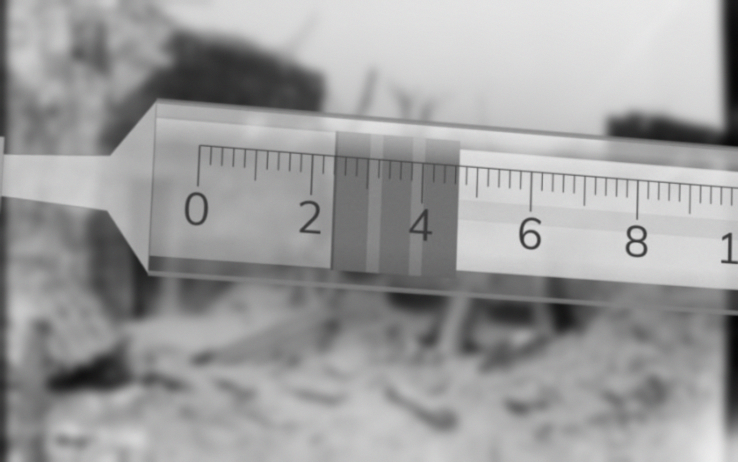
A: 2.4 mL
